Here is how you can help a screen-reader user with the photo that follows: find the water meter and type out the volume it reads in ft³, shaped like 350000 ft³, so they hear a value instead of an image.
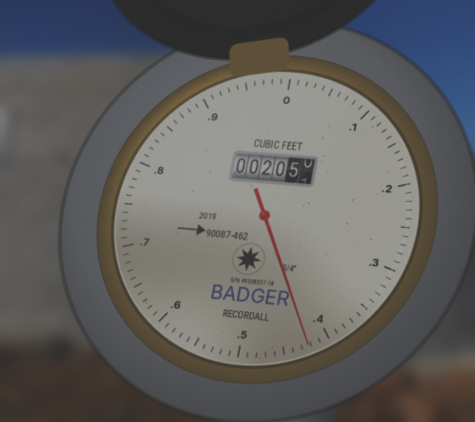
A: 2050.42 ft³
